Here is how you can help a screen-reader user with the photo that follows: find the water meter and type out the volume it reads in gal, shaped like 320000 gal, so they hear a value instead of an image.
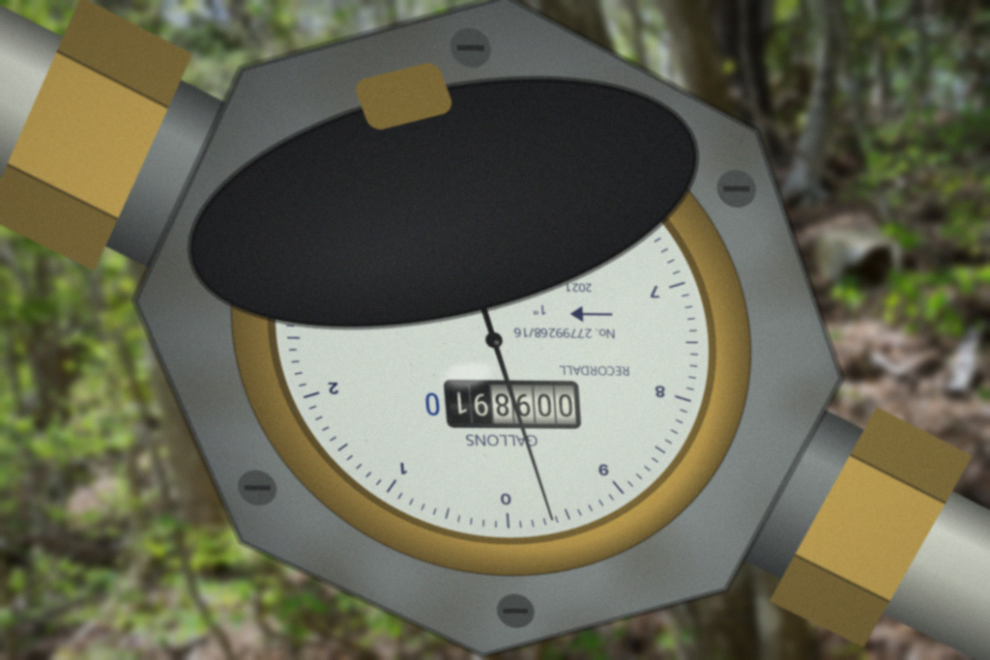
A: 98909.6 gal
